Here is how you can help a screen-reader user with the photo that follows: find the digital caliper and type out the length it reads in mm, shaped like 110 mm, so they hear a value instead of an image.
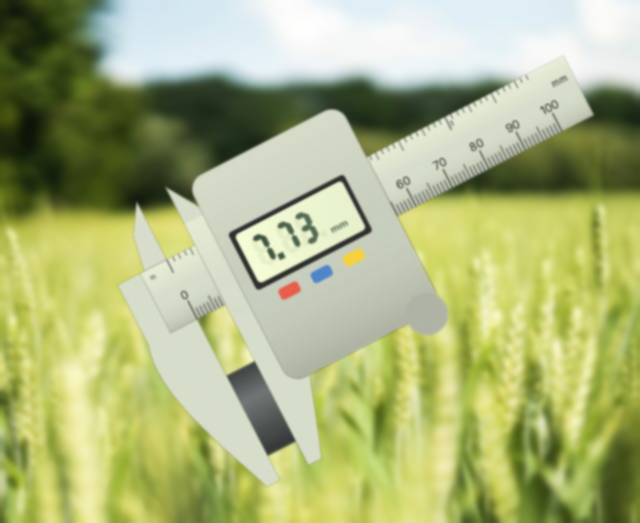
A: 7.73 mm
